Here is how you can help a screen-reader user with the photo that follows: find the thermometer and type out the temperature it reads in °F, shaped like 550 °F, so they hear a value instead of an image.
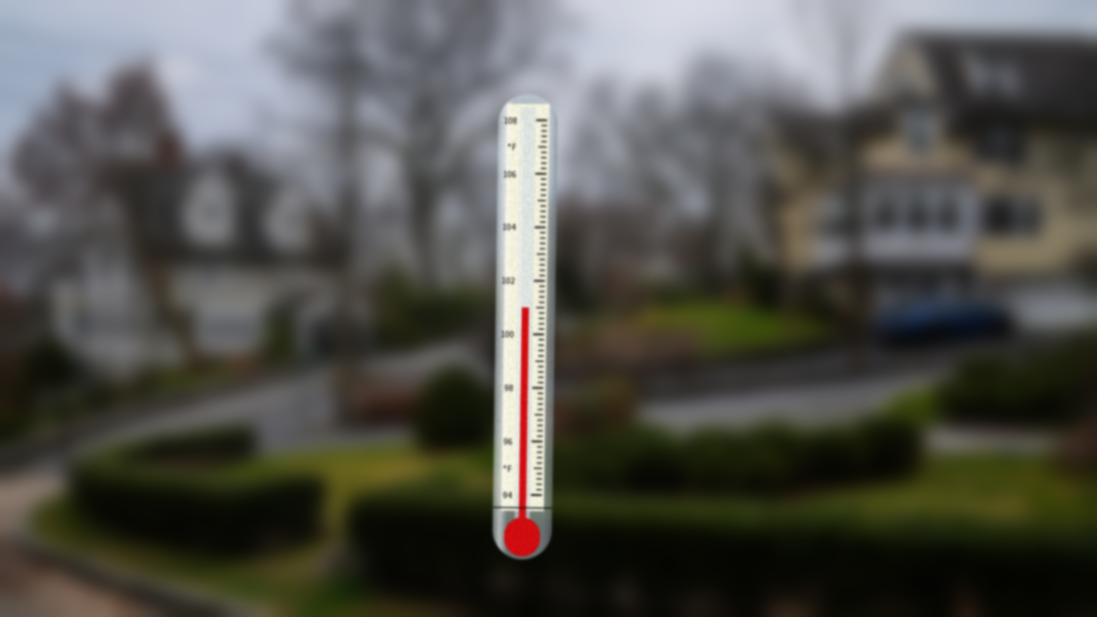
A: 101 °F
